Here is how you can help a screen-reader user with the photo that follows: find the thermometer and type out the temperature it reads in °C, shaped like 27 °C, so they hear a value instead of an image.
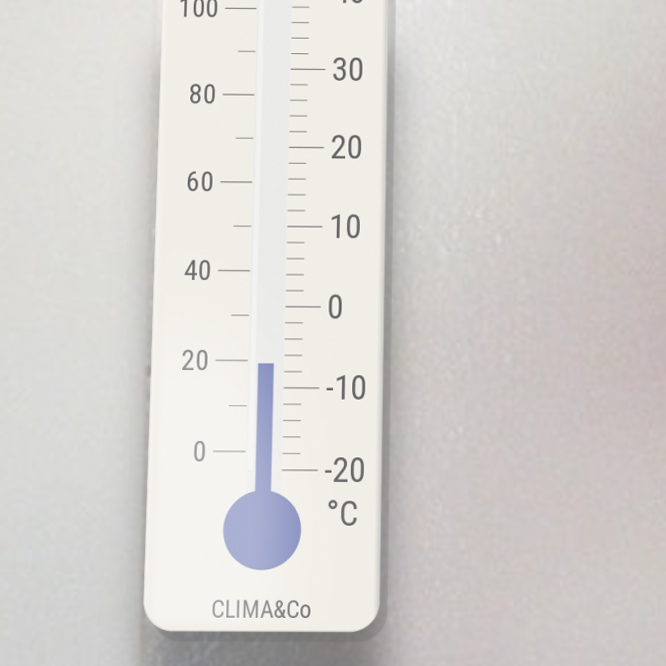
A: -7 °C
